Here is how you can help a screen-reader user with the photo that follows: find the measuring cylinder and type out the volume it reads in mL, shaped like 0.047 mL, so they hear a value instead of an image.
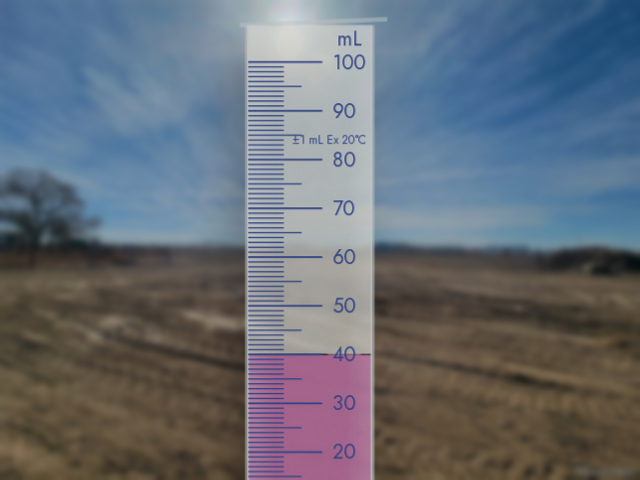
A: 40 mL
